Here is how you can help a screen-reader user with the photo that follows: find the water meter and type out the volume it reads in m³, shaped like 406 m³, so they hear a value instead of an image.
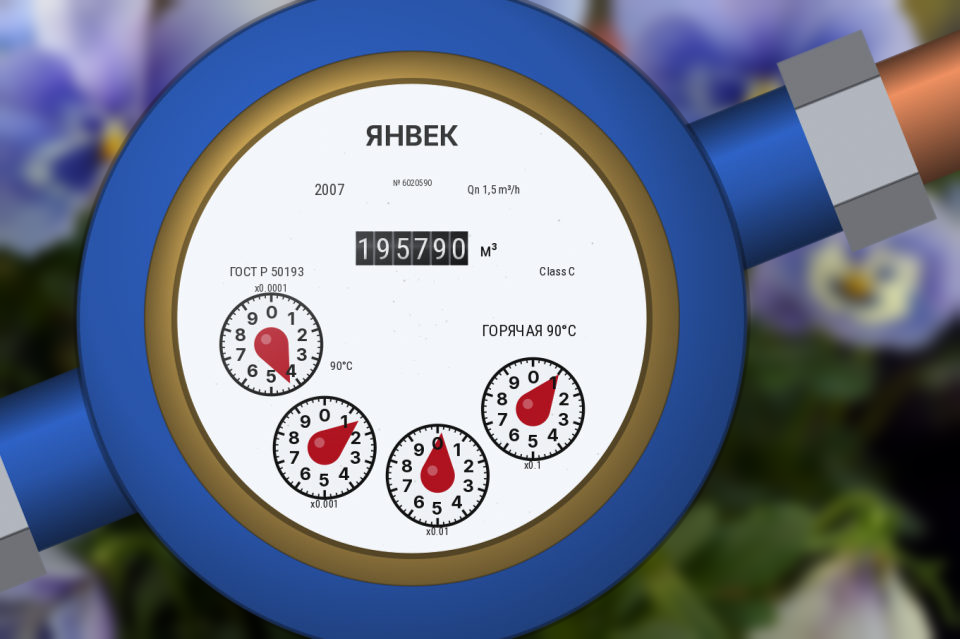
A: 195790.1014 m³
